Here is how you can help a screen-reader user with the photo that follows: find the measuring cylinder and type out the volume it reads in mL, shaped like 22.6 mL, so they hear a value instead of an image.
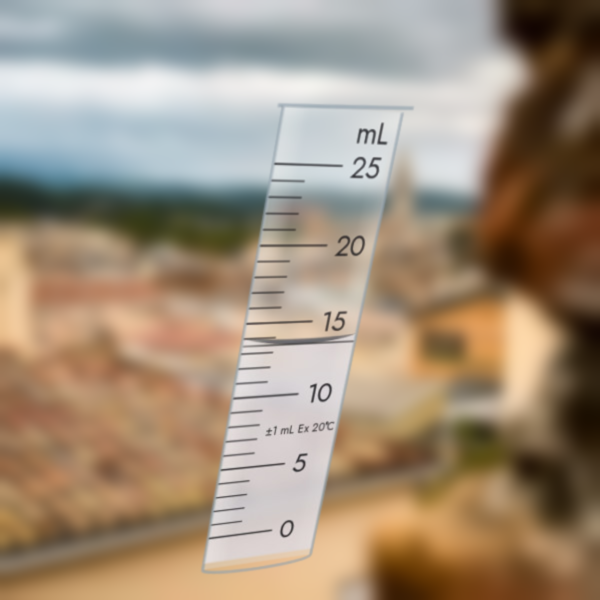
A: 13.5 mL
